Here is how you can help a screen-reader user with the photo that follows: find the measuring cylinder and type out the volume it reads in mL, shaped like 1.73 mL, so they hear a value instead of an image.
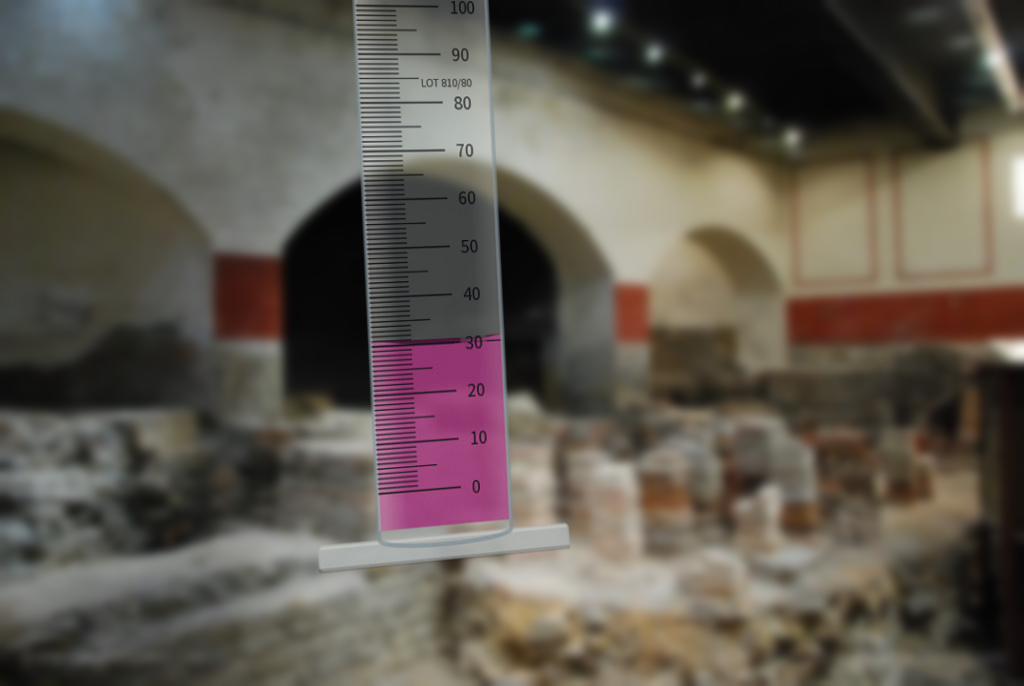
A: 30 mL
